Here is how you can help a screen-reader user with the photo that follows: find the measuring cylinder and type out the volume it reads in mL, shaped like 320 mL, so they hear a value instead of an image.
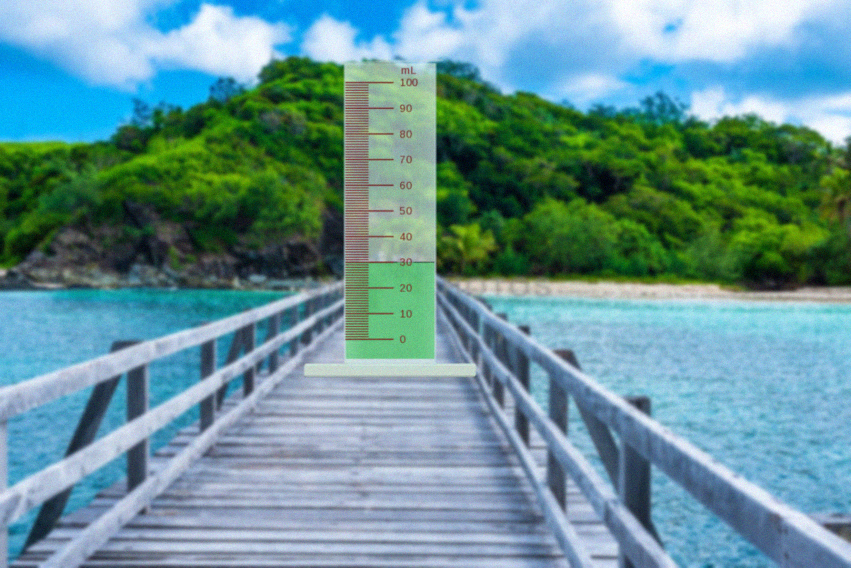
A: 30 mL
